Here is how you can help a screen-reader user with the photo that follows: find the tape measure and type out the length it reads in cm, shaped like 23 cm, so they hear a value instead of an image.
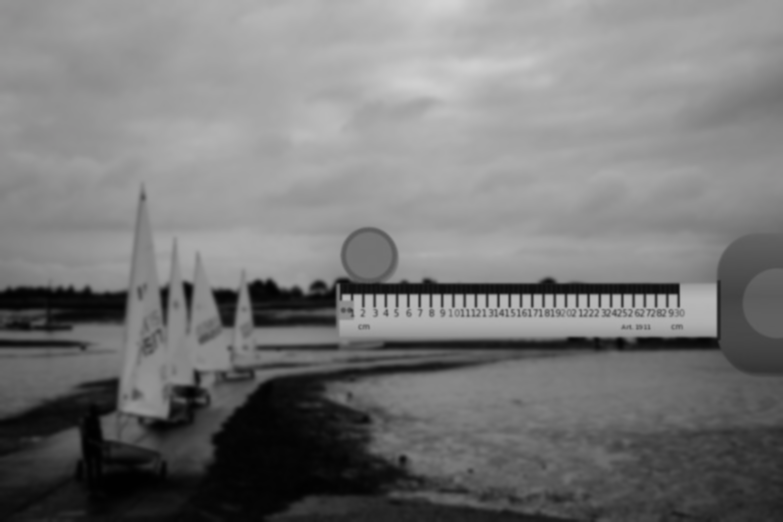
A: 5 cm
